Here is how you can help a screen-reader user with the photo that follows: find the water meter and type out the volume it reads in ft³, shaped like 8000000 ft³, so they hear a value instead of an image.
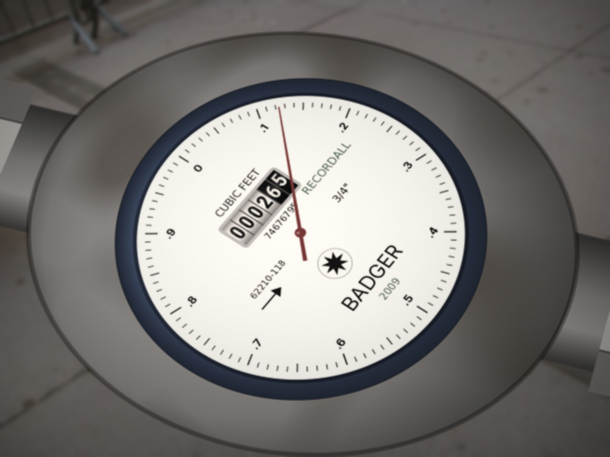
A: 265.12 ft³
